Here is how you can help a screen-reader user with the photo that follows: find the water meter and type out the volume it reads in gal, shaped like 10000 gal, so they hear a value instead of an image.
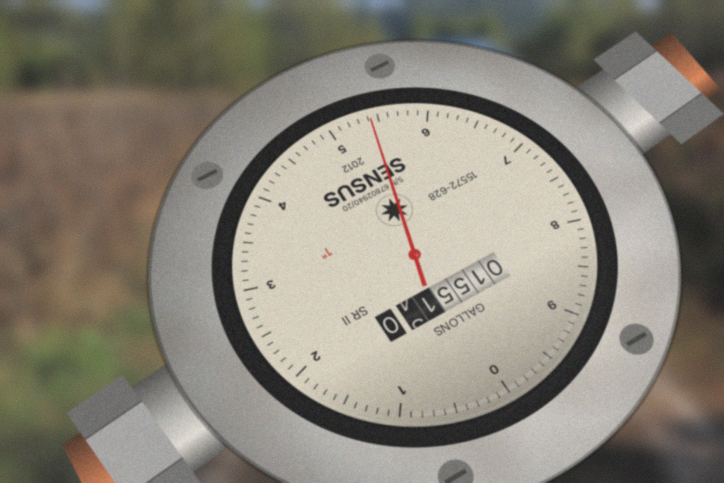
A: 155135.4 gal
